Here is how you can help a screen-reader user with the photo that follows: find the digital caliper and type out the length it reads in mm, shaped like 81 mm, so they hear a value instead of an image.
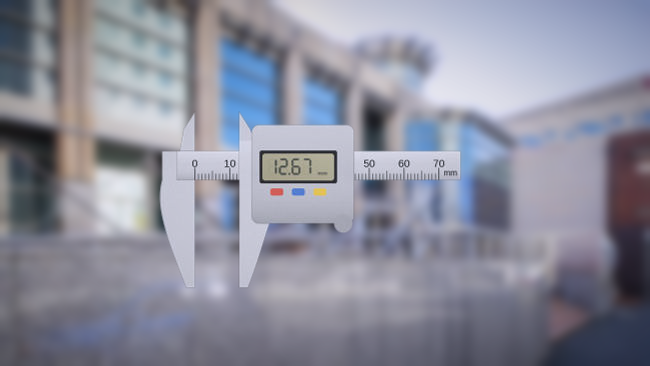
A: 12.67 mm
